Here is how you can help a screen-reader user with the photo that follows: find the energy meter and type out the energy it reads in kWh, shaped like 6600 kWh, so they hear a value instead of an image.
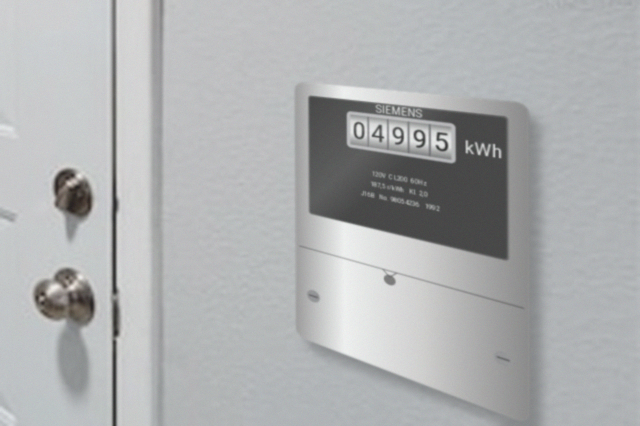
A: 4995 kWh
